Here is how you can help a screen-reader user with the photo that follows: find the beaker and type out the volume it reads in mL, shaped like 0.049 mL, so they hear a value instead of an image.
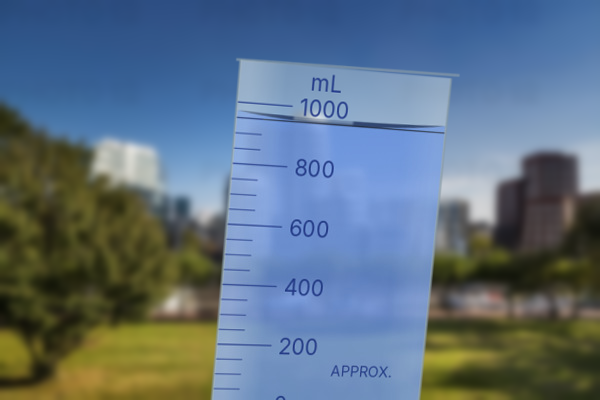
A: 950 mL
